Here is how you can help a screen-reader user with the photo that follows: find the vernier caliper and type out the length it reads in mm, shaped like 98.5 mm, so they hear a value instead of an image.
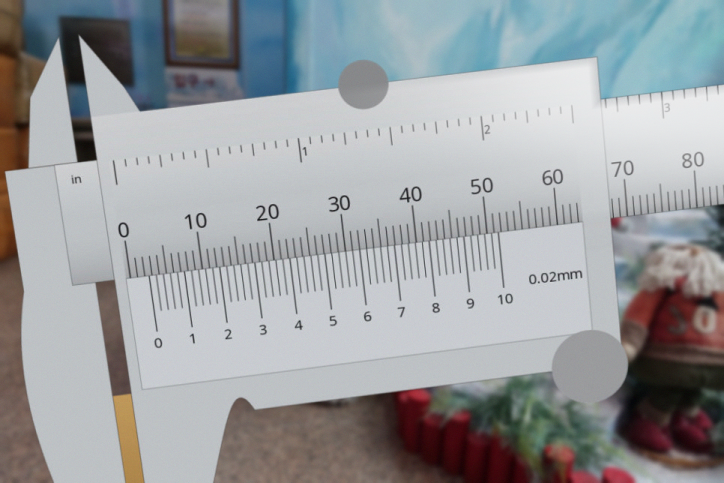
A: 2.6 mm
